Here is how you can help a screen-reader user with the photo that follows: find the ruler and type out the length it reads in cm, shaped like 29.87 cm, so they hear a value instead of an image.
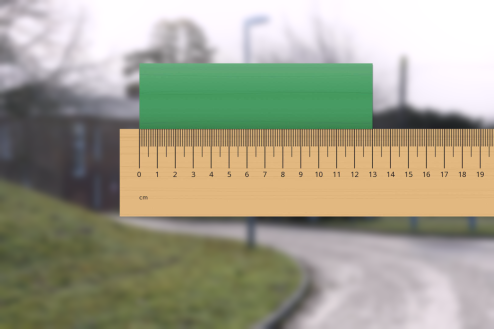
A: 13 cm
